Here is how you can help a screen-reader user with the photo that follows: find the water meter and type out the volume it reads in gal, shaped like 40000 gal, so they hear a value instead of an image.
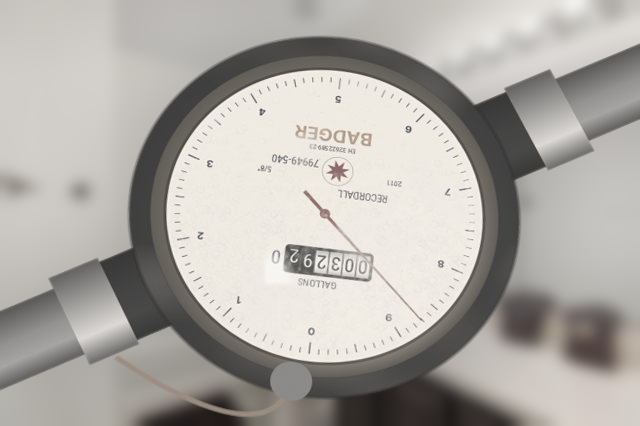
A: 32918.7 gal
